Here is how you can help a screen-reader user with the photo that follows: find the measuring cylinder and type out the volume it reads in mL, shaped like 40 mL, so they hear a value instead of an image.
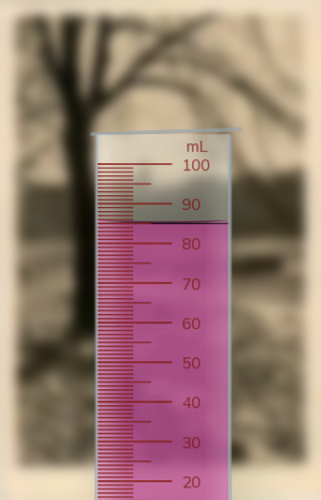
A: 85 mL
